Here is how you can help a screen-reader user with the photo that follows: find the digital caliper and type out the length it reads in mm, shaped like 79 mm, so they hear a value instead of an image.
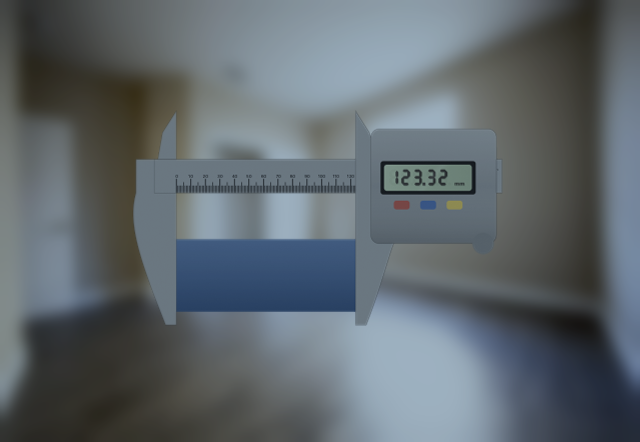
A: 123.32 mm
